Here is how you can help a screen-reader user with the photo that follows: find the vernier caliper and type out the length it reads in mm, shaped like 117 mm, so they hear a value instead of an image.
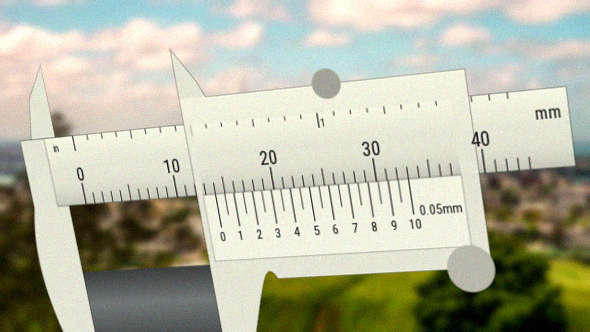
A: 14.0 mm
